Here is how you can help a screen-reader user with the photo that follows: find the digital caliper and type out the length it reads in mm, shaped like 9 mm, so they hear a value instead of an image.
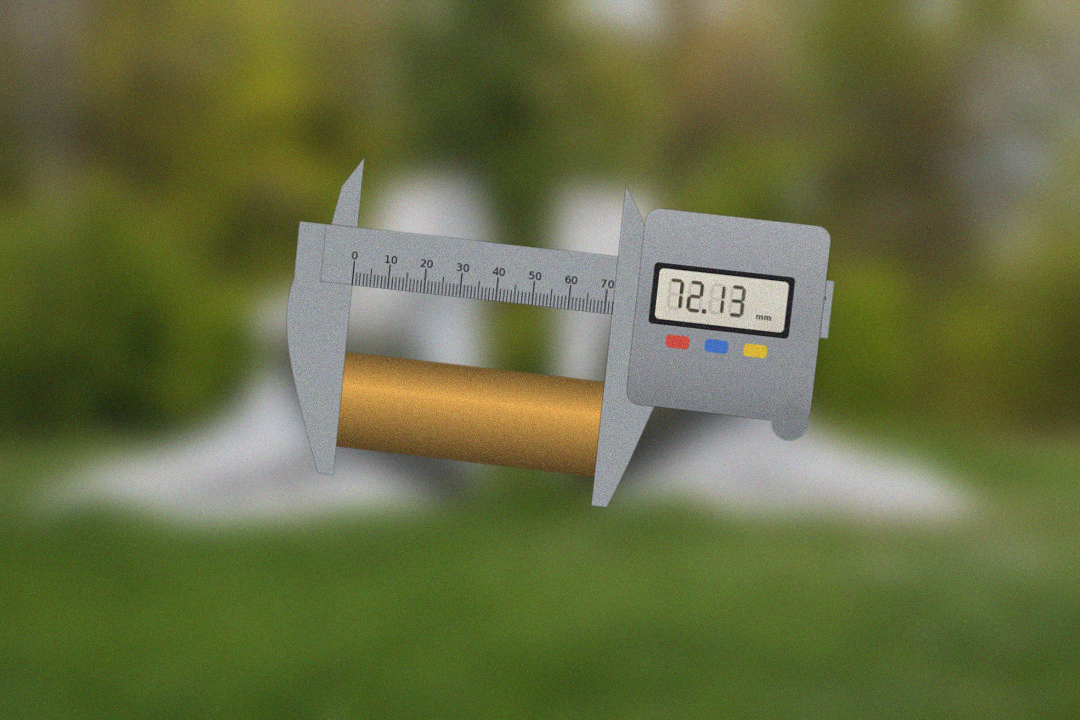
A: 72.13 mm
